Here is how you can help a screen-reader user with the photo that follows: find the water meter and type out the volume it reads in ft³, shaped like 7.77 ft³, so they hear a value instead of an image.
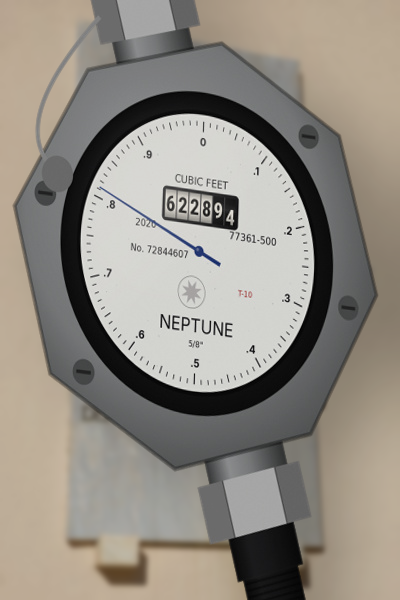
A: 622893.81 ft³
